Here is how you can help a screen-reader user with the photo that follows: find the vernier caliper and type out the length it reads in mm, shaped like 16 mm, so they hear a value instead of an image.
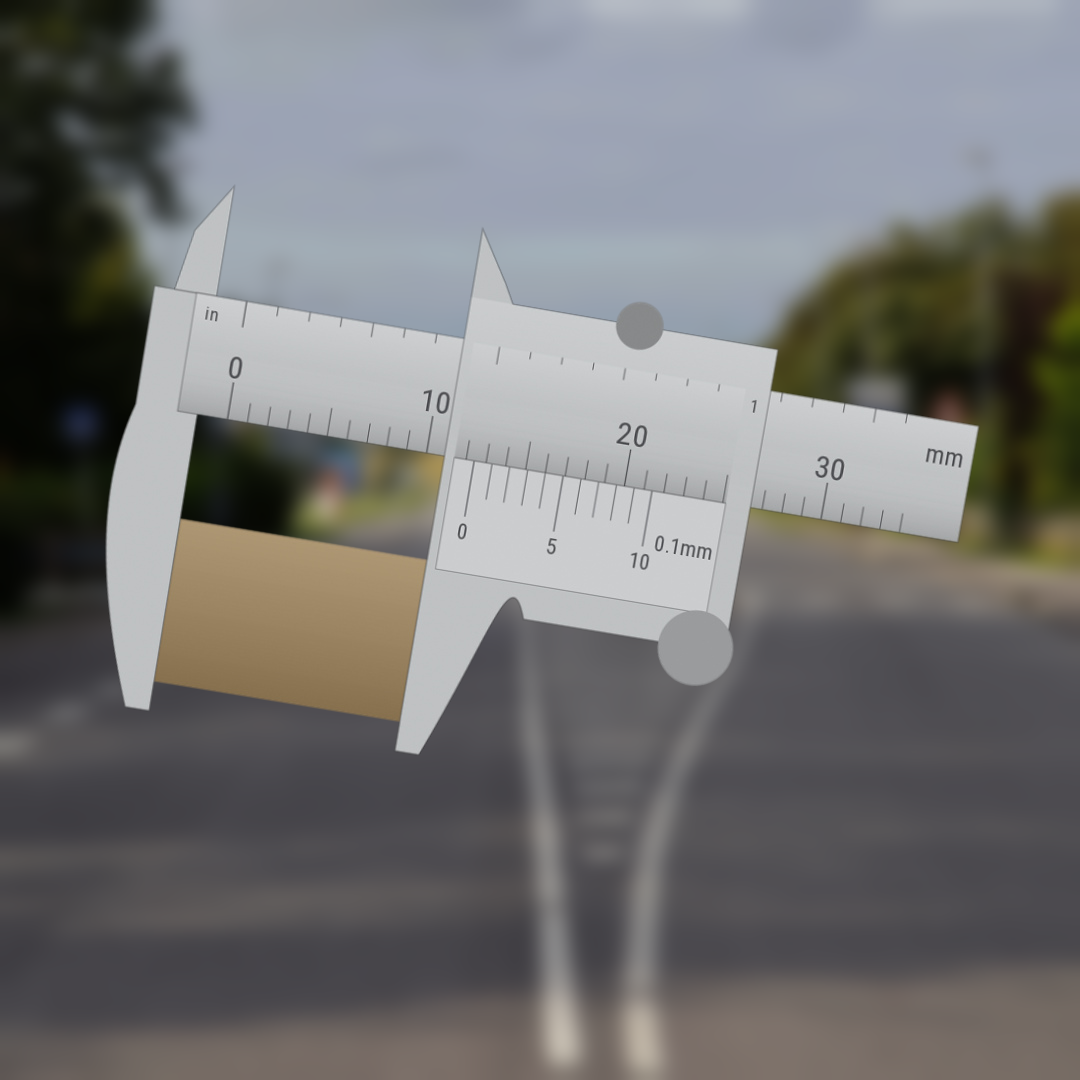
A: 12.4 mm
